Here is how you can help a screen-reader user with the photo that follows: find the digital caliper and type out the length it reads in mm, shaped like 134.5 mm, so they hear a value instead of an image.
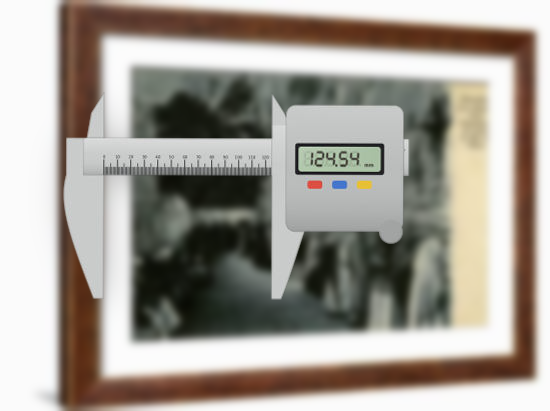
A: 124.54 mm
